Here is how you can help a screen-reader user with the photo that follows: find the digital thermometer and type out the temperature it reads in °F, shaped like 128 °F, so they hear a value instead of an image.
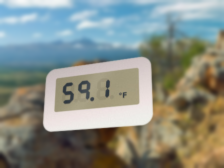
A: 59.1 °F
